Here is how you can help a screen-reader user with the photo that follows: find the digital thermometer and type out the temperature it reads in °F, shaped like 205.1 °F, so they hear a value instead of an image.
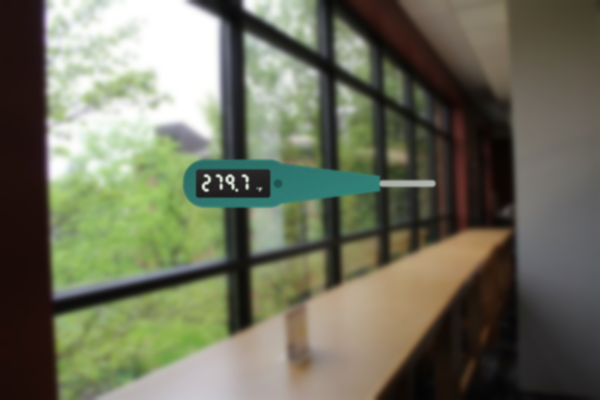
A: 279.7 °F
